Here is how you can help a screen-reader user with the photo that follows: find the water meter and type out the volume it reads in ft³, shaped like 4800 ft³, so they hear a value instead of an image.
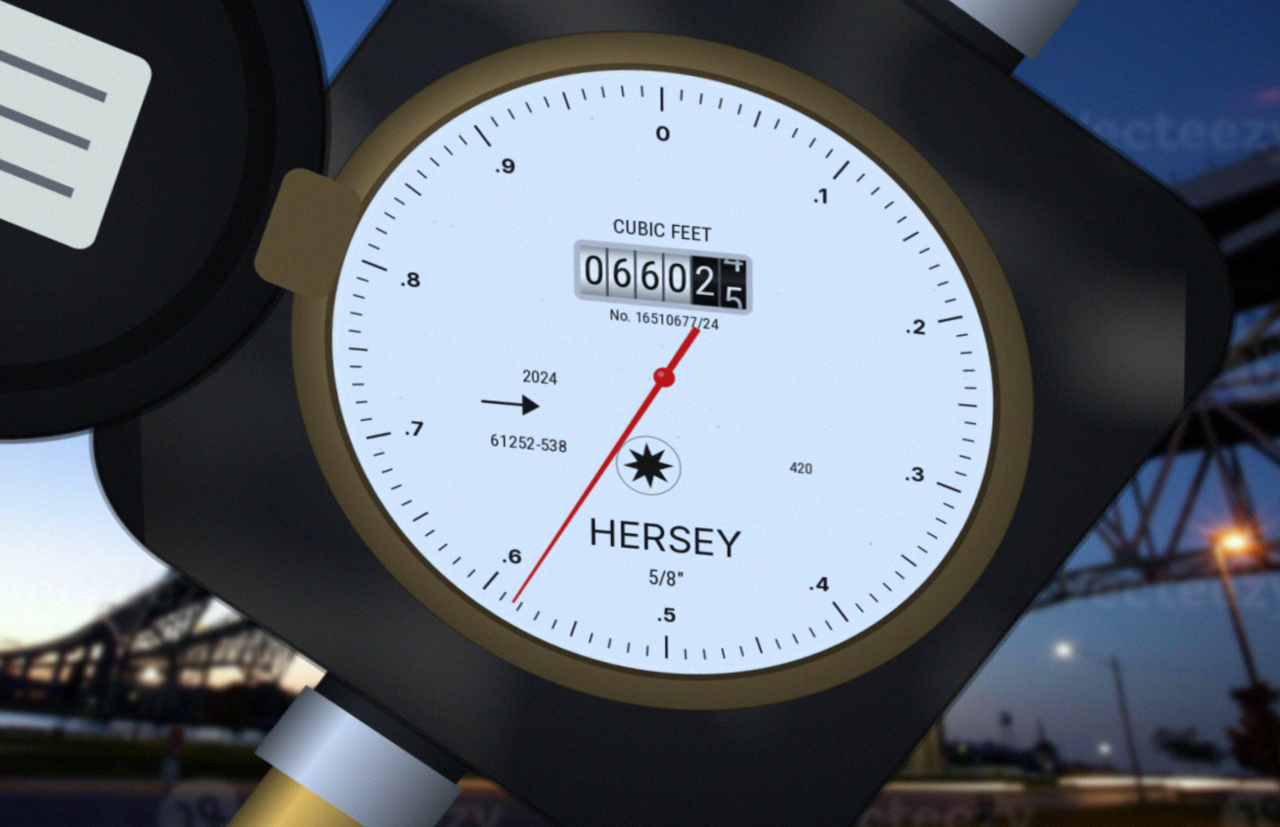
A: 66024.58 ft³
